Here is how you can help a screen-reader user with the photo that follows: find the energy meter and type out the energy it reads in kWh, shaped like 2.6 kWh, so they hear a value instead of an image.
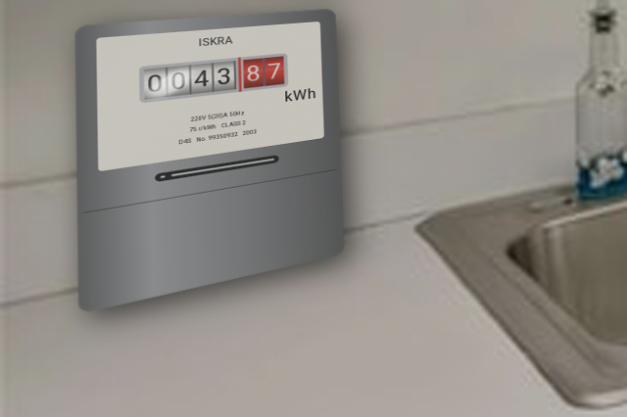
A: 43.87 kWh
